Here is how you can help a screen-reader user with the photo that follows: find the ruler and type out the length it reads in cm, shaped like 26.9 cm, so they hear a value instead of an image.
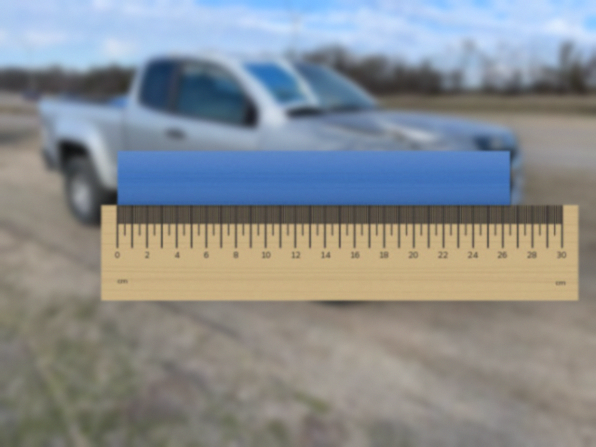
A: 26.5 cm
